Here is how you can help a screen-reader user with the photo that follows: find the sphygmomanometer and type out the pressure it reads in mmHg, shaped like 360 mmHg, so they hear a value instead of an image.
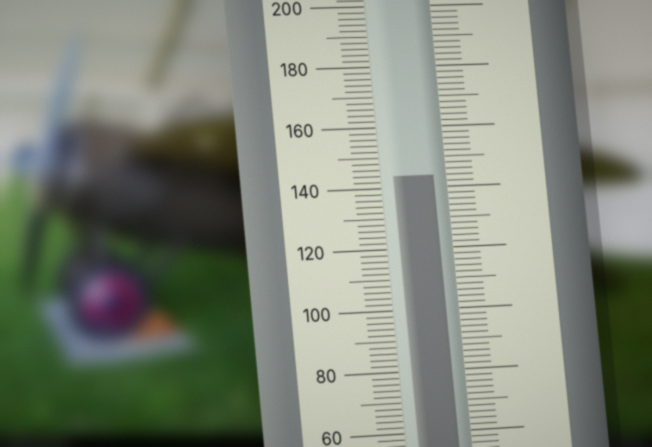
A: 144 mmHg
